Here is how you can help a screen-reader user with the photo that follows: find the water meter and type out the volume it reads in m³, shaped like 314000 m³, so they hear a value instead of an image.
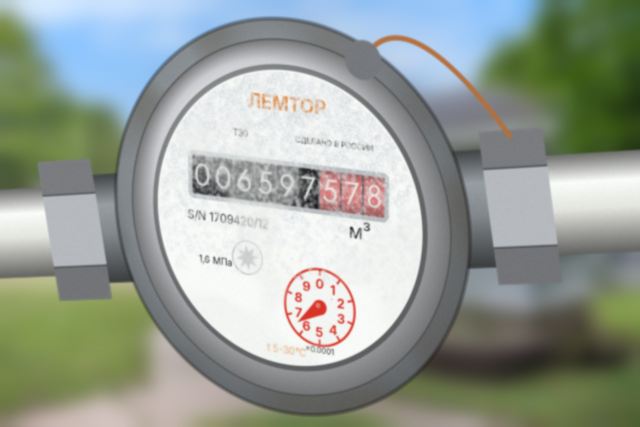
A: 6597.5786 m³
